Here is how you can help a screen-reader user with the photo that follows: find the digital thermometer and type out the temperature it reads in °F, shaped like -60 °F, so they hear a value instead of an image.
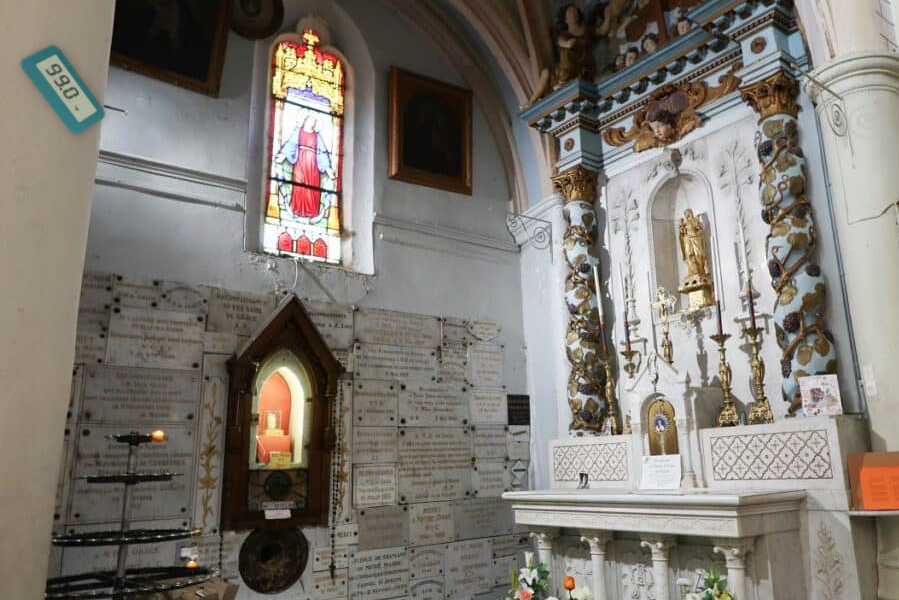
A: 99.0 °F
